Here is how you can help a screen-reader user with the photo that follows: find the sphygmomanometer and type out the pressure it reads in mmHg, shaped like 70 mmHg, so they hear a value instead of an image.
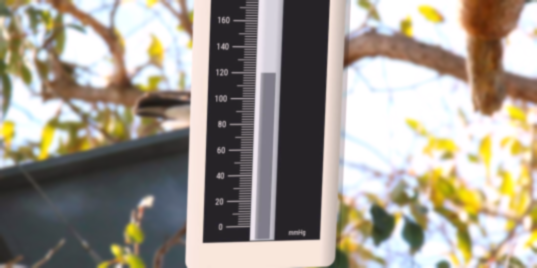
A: 120 mmHg
